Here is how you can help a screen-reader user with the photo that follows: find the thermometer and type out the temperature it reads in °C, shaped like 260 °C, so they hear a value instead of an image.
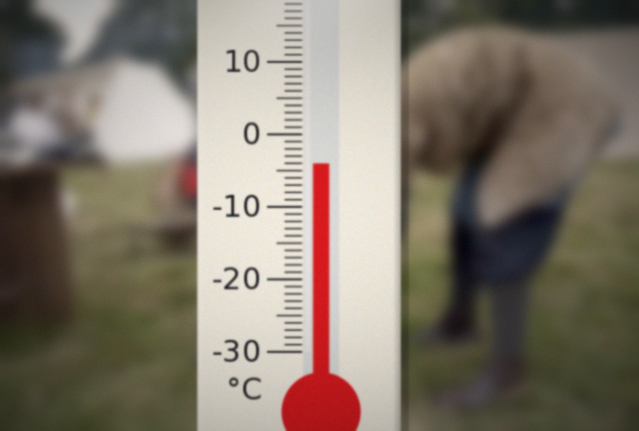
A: -4 °C
